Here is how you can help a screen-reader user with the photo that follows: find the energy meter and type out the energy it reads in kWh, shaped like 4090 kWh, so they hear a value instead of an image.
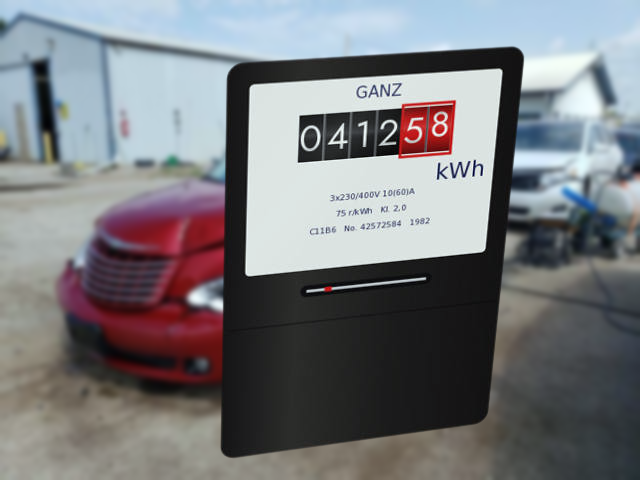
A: 412.58 kWh
